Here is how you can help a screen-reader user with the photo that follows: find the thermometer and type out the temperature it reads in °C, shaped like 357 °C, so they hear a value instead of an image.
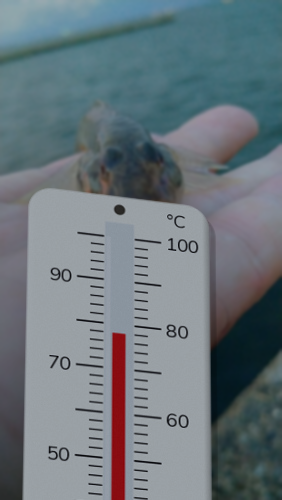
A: 78 °C
